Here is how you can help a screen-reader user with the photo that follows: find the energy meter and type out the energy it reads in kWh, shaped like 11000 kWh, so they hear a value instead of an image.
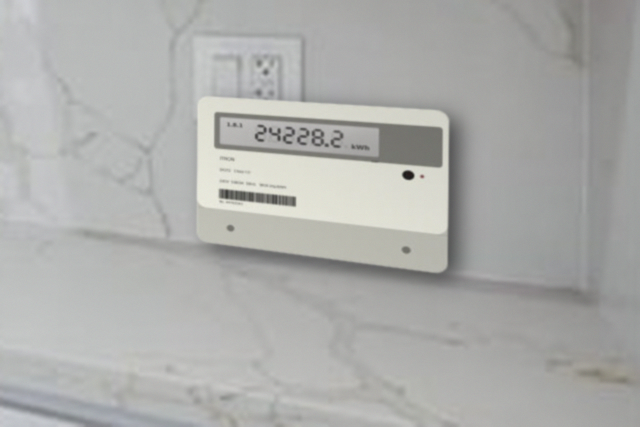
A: 24228.2 kWh
